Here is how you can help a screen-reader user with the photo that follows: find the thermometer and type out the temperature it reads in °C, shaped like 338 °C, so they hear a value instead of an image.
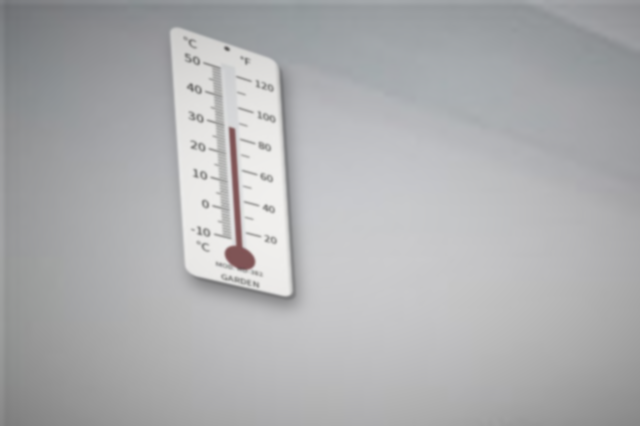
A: 30 °C
